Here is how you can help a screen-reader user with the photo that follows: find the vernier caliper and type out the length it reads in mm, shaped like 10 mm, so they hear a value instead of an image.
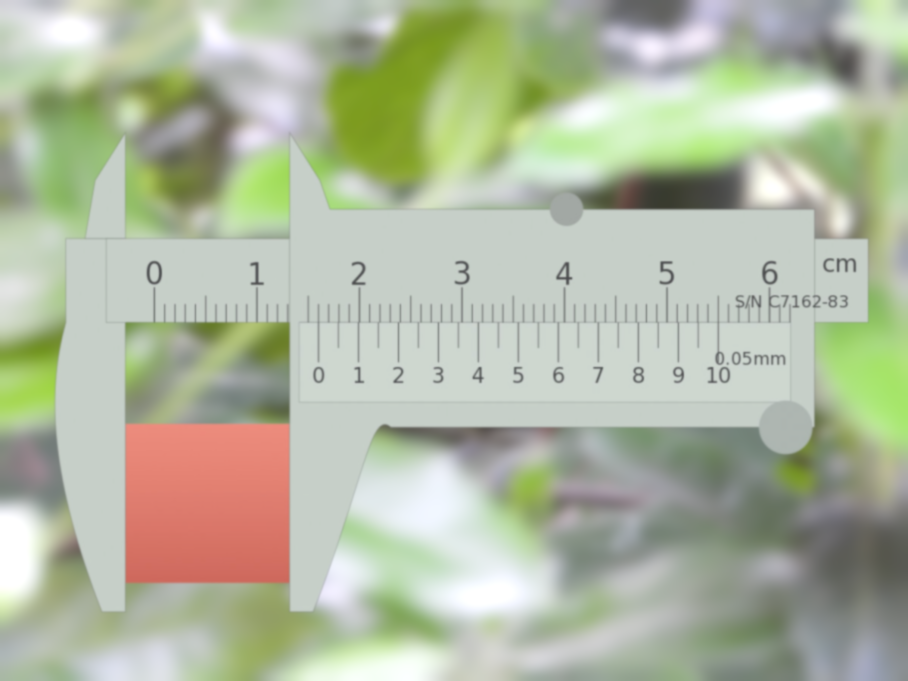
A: 16.0 mm
